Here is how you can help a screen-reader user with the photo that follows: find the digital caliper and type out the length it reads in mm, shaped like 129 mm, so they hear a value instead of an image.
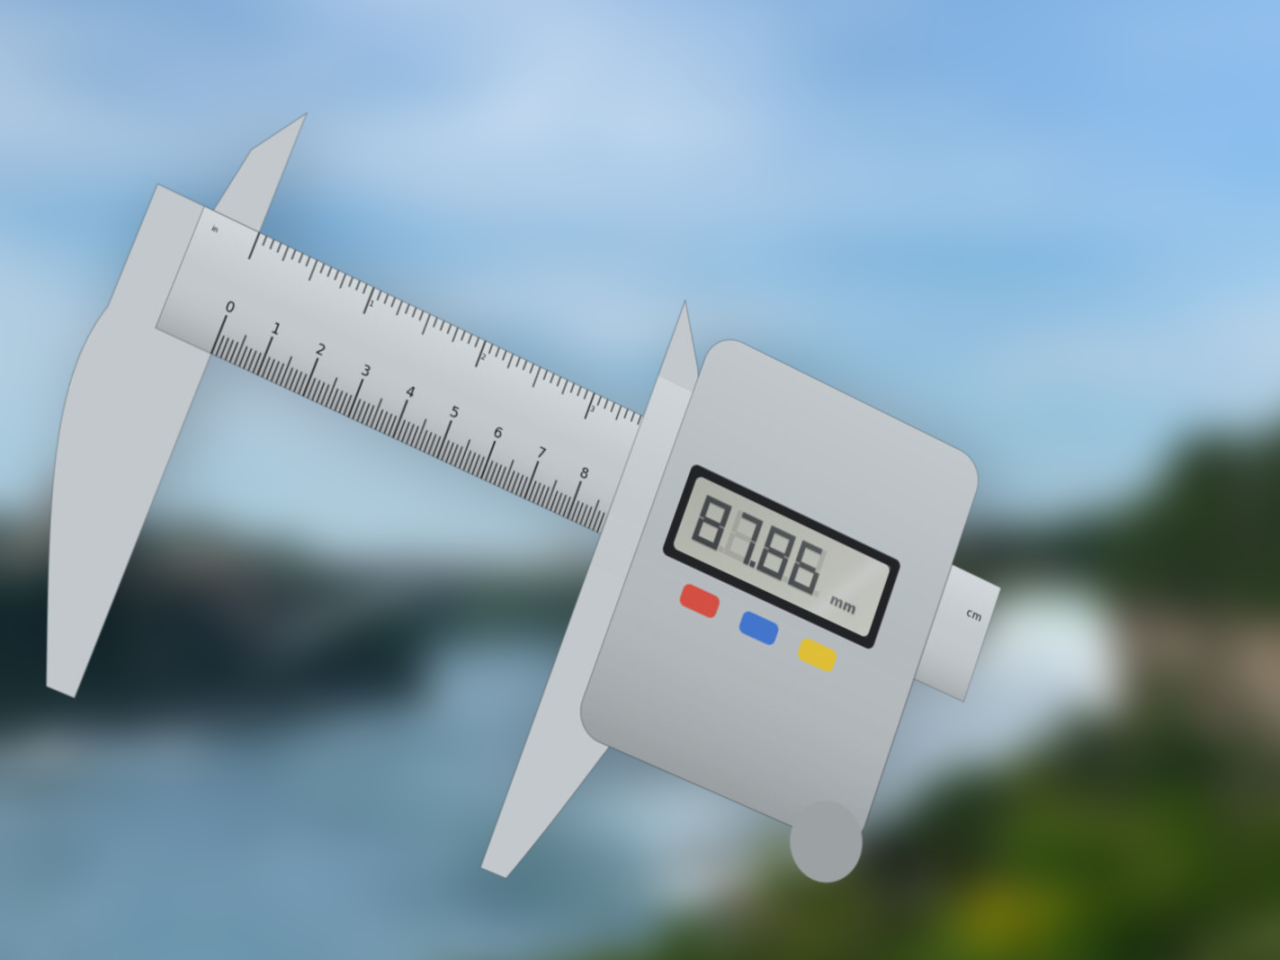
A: 87.86 mm
